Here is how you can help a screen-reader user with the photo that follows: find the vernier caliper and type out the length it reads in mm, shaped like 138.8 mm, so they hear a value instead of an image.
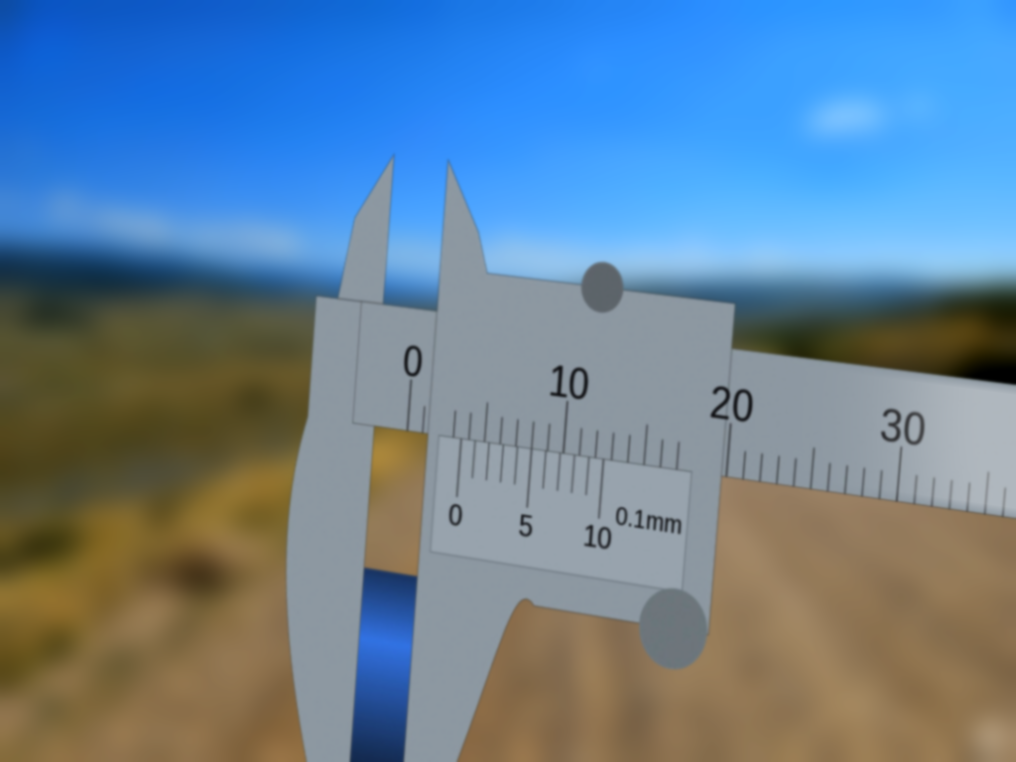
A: 3.5 mm
